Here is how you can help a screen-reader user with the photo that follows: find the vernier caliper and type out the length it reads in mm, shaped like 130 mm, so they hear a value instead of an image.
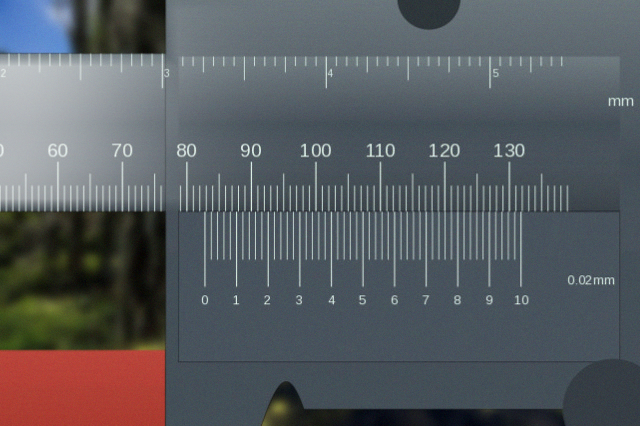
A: 82.8 mm
